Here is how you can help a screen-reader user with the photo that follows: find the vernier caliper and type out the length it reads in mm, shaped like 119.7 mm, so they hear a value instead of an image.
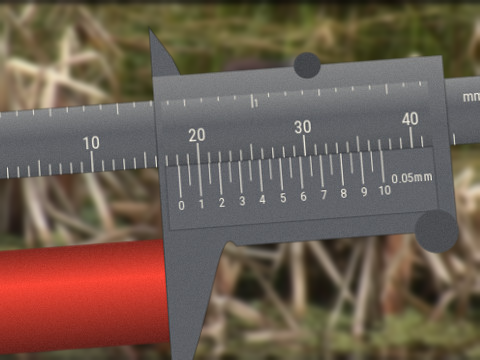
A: 18.1 mm
